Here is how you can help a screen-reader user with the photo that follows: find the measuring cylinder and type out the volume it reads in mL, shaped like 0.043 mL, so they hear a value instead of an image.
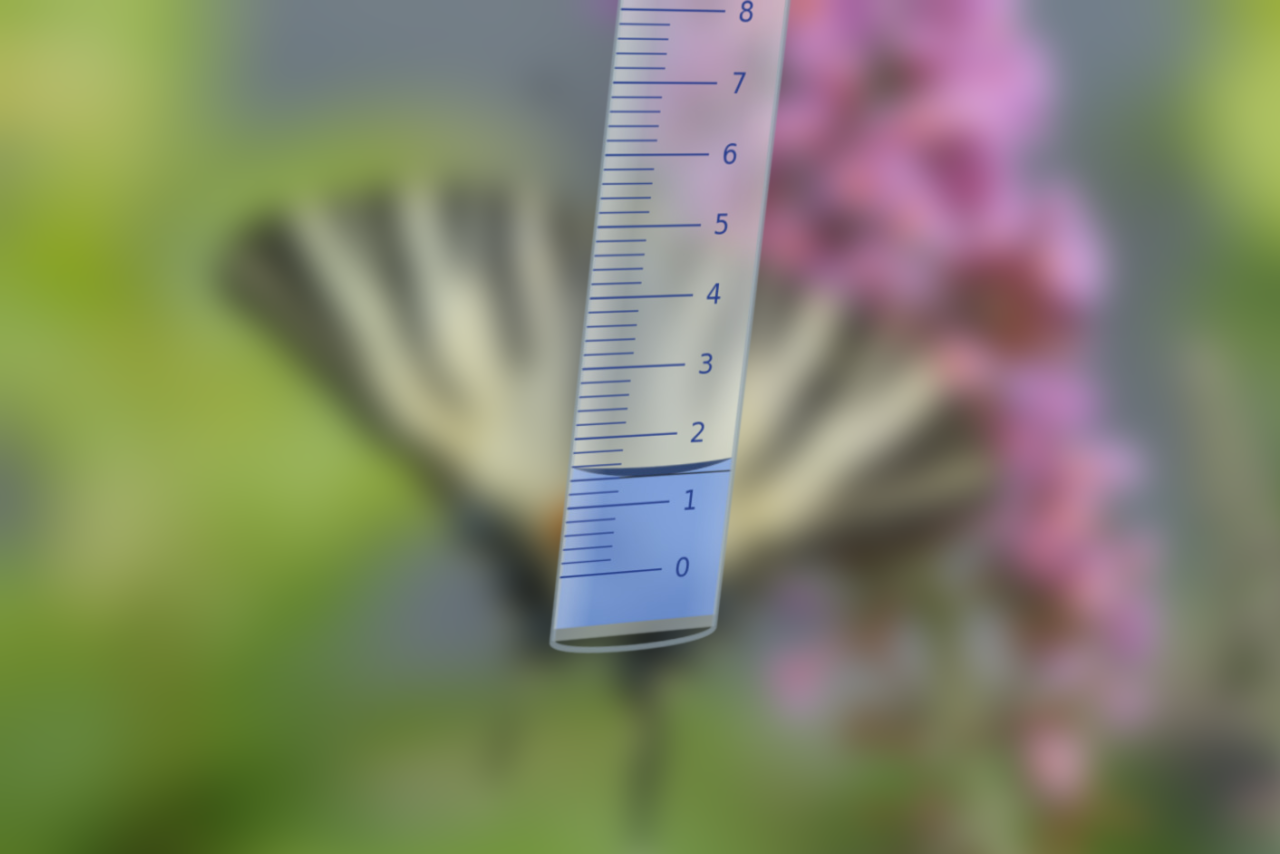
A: 1.4 mL
